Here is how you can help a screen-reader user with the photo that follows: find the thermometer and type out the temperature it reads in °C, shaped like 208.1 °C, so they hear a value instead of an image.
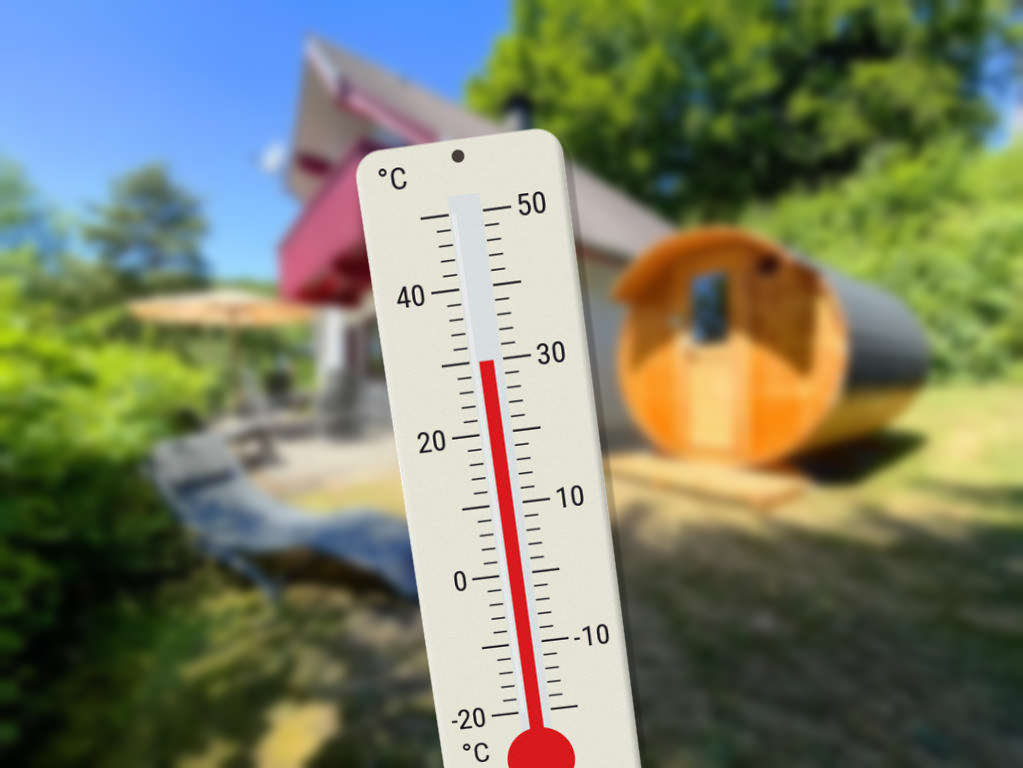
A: 30 °C
